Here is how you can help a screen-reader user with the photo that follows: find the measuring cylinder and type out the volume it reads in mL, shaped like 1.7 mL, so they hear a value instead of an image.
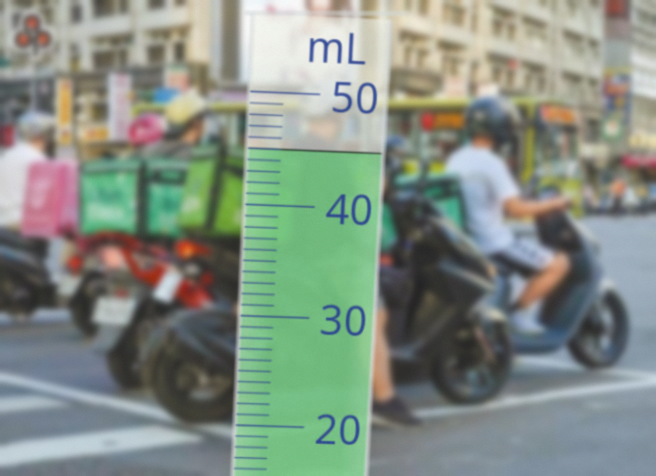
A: 45 mL
